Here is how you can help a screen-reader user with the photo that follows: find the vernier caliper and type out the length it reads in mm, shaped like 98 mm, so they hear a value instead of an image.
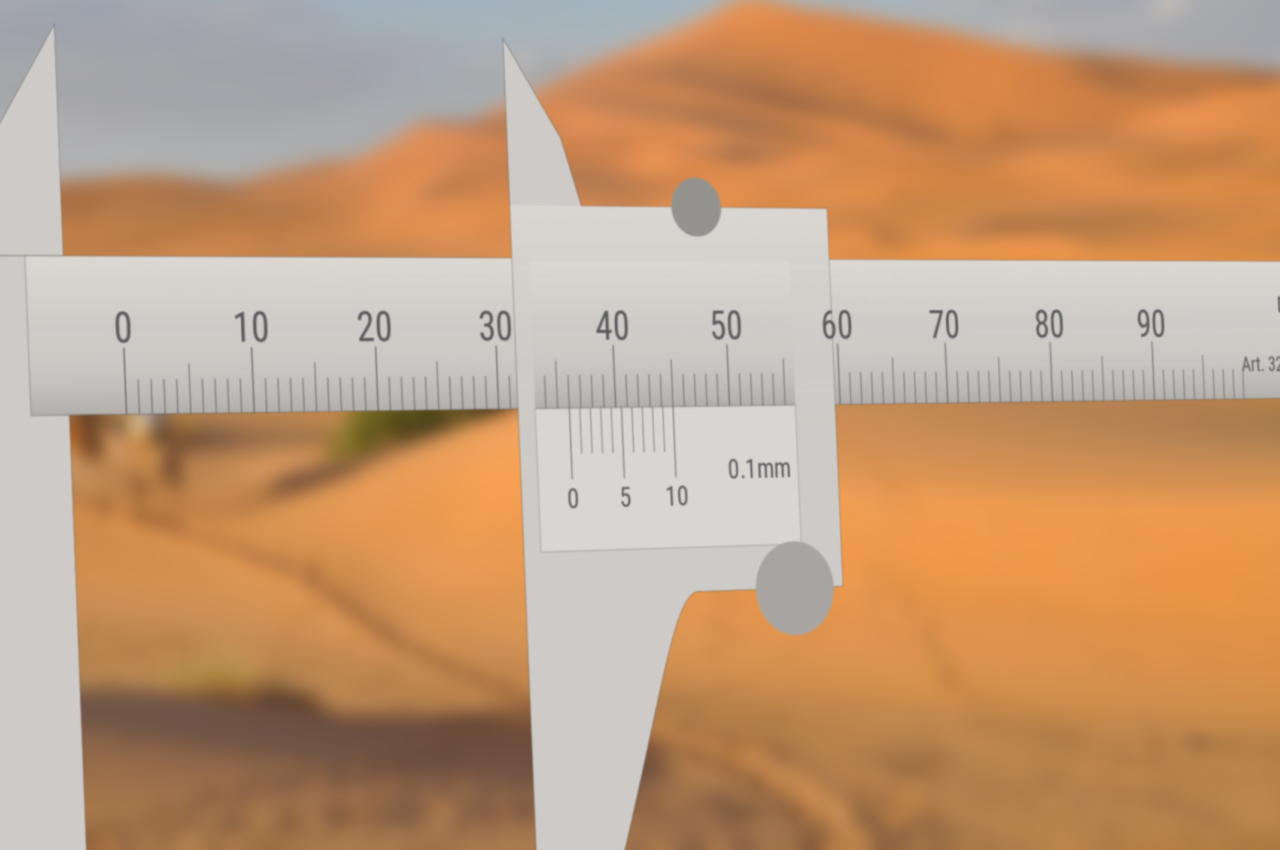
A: 36.0 mm
